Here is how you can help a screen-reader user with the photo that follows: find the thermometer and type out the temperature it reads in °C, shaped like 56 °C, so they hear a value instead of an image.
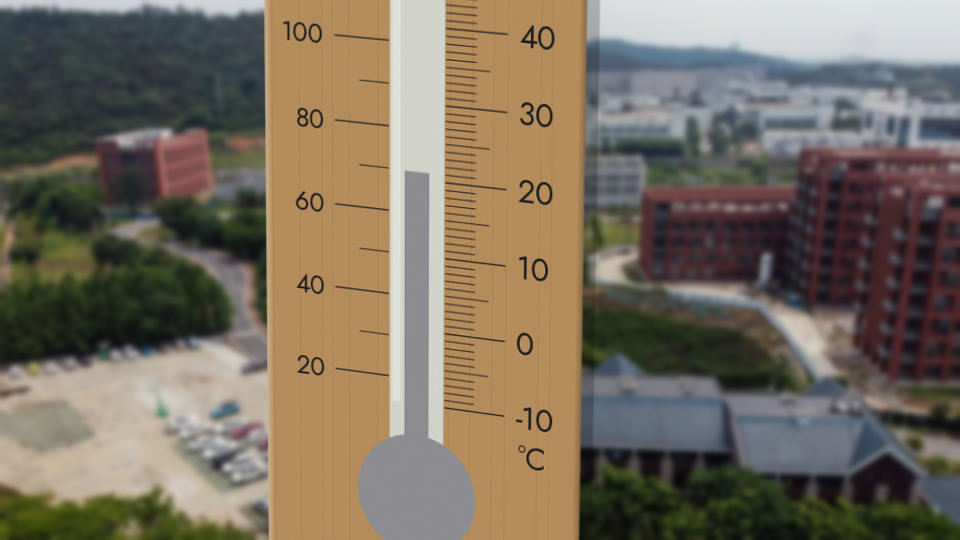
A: 21 °C
